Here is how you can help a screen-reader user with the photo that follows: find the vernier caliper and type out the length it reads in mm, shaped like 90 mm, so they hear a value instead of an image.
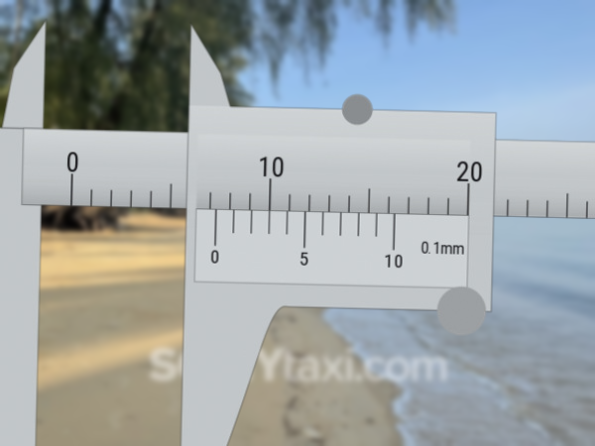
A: 7.3 mm
